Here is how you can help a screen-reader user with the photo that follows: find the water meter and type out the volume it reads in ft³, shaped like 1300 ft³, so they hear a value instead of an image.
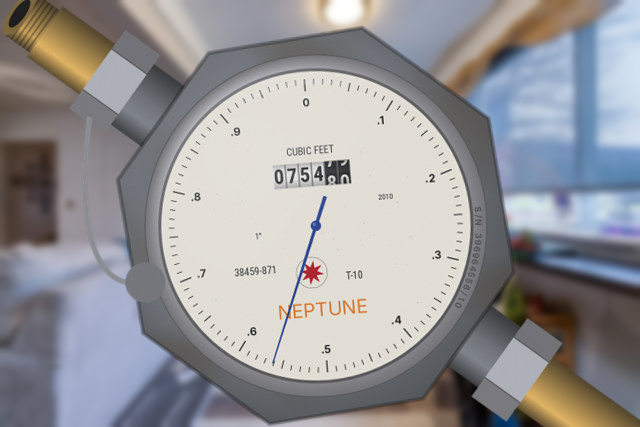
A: 75479.56 ft³
